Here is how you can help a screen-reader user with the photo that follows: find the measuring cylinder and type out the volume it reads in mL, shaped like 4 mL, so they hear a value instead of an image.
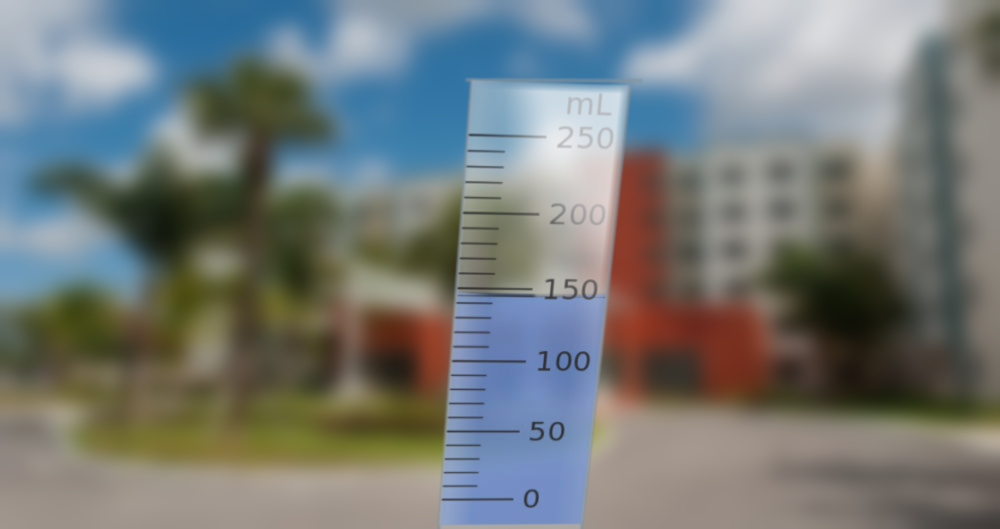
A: 145 mL
